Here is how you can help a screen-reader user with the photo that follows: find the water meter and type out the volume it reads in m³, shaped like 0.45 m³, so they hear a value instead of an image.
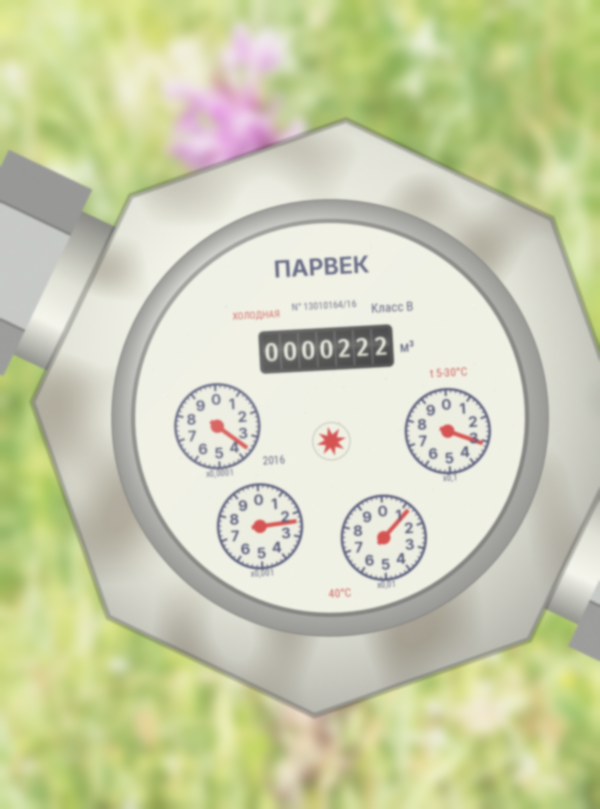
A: 222.3123 m³
